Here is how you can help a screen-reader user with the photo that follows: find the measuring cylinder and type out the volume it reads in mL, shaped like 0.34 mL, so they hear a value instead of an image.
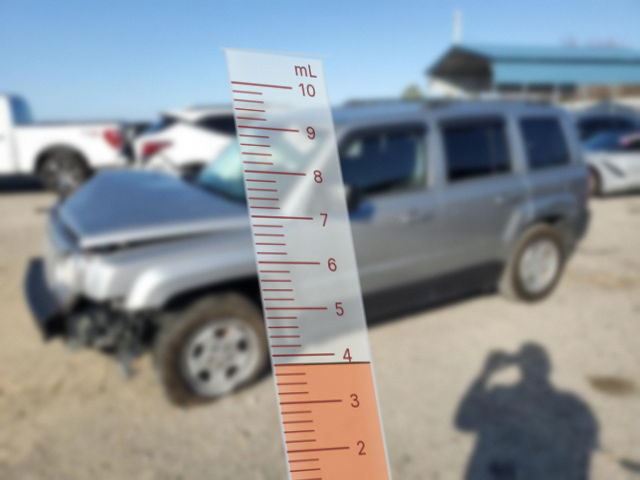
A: 3.8 mL
